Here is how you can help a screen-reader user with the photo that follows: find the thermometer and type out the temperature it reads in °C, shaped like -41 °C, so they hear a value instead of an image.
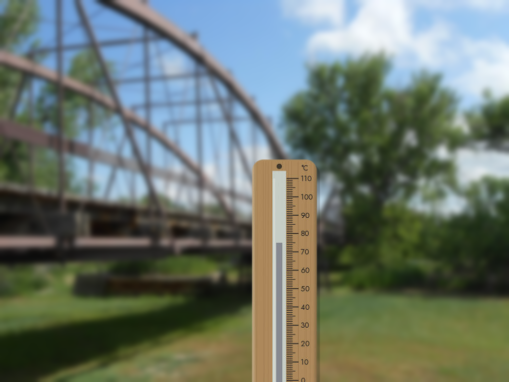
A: 75 °C
